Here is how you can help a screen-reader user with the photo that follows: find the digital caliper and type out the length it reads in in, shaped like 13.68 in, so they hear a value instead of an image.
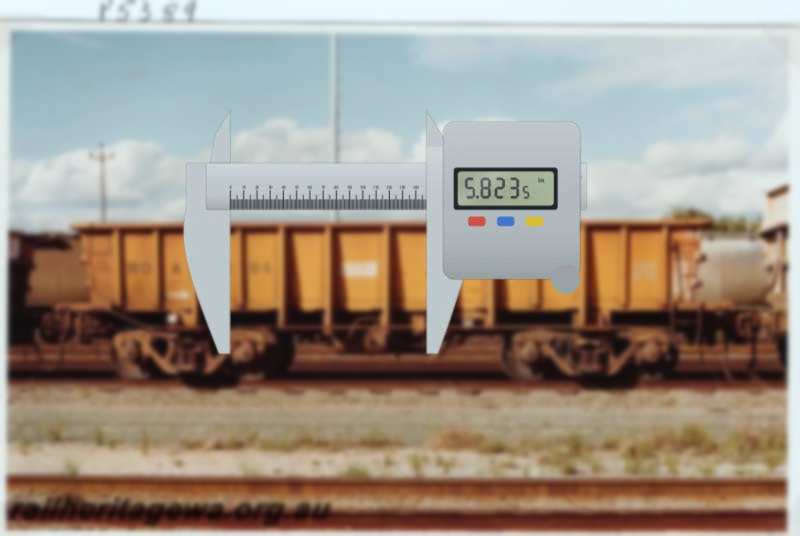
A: 5.8235 in
